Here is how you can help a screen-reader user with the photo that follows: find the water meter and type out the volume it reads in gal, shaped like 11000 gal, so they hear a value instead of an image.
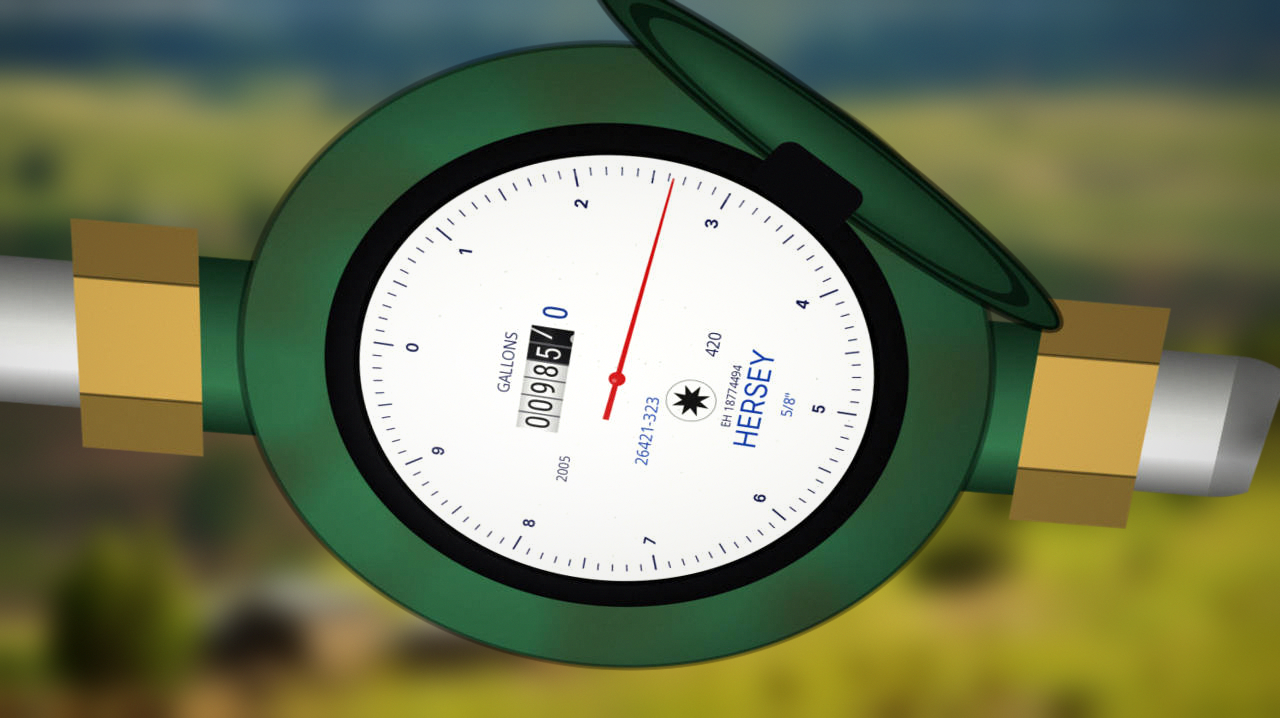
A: 98572.6 gal
